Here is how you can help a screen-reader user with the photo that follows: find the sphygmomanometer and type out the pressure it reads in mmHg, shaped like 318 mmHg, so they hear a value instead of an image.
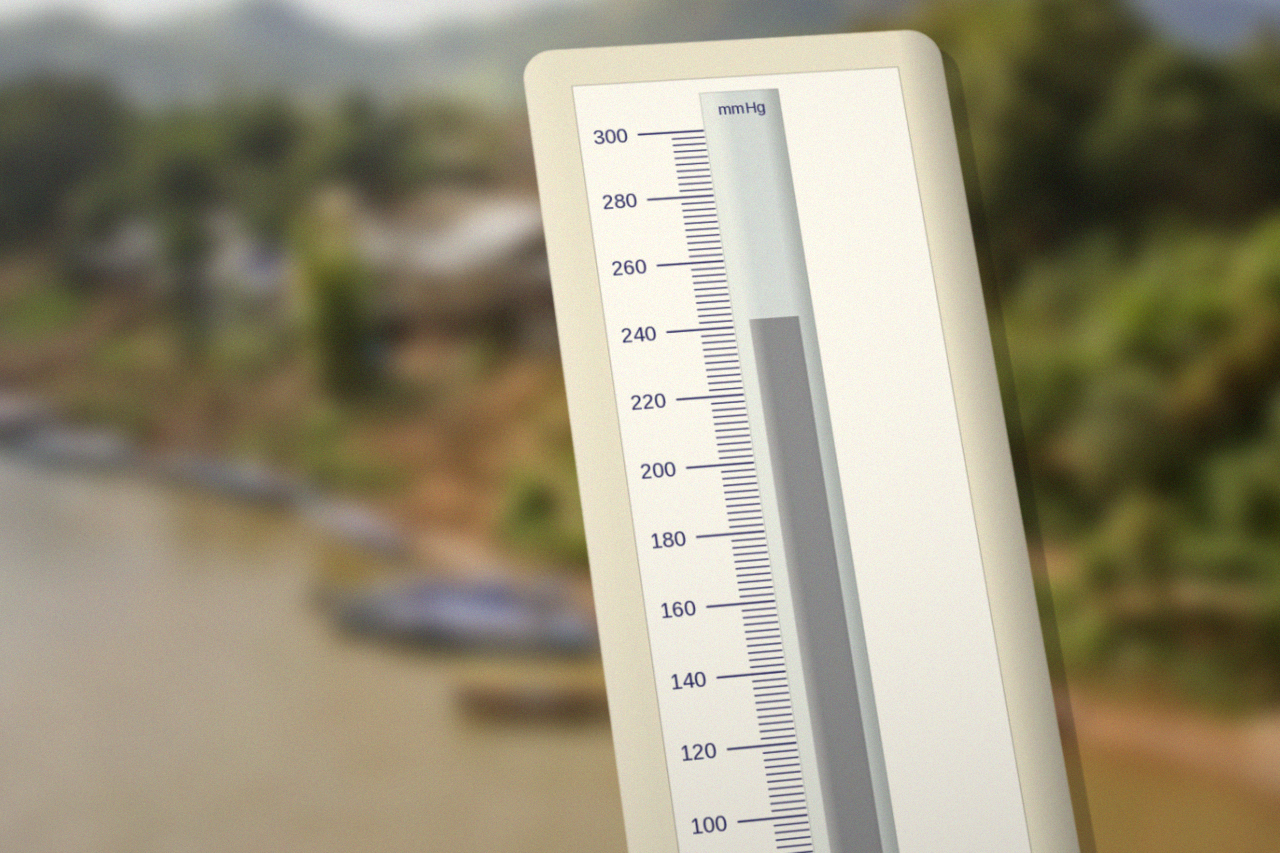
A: 242 mmHg
